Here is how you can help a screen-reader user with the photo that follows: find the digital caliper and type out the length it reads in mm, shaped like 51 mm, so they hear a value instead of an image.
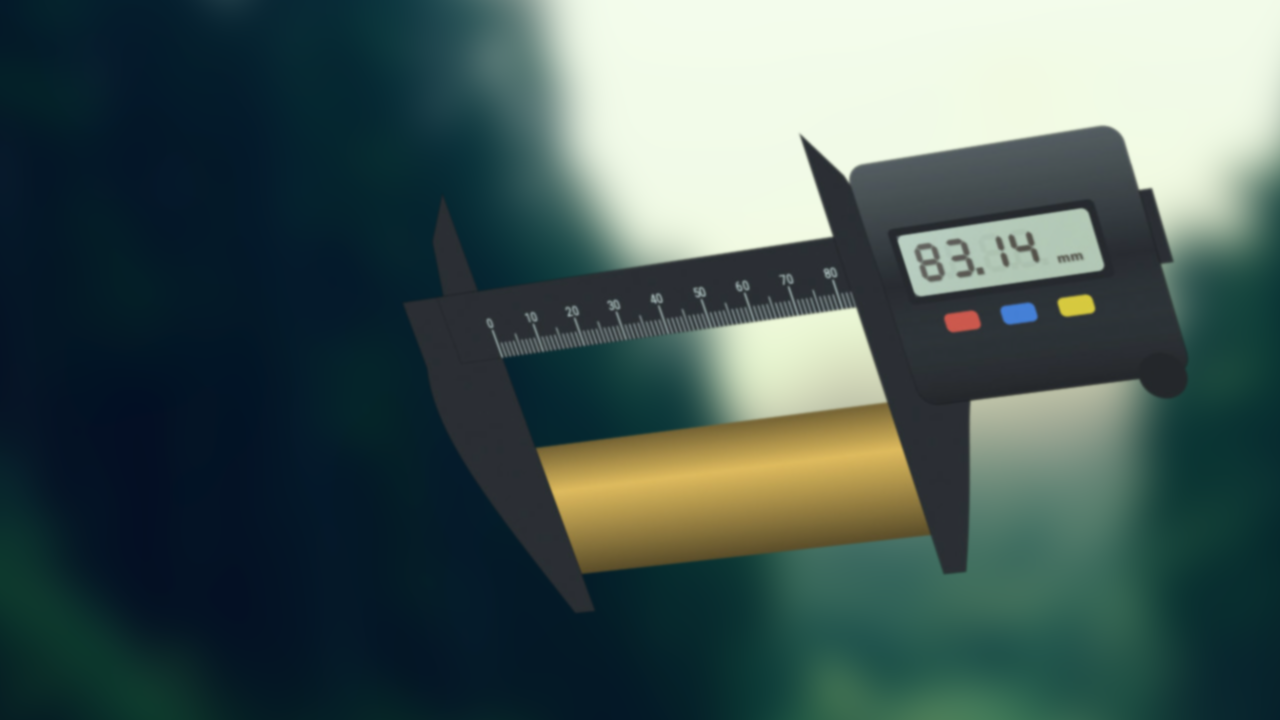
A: 83.14 mm
